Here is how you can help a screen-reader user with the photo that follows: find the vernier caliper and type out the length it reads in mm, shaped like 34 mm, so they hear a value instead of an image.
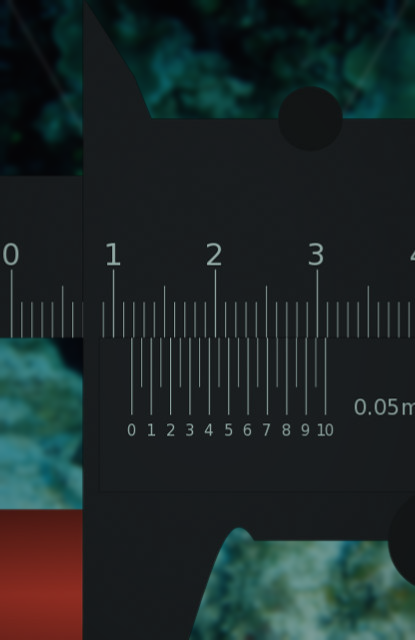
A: 11.8 mm
